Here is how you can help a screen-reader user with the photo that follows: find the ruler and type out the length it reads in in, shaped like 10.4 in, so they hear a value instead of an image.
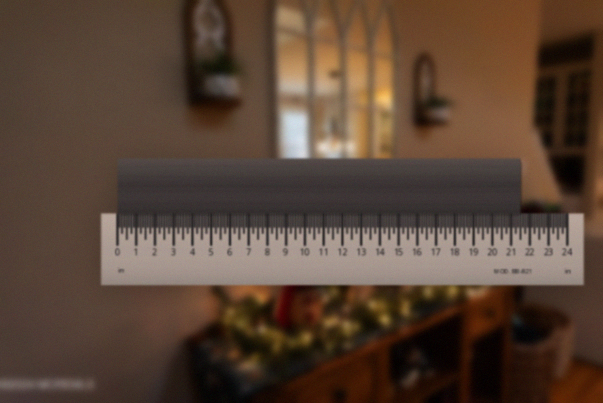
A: 21.5 in
